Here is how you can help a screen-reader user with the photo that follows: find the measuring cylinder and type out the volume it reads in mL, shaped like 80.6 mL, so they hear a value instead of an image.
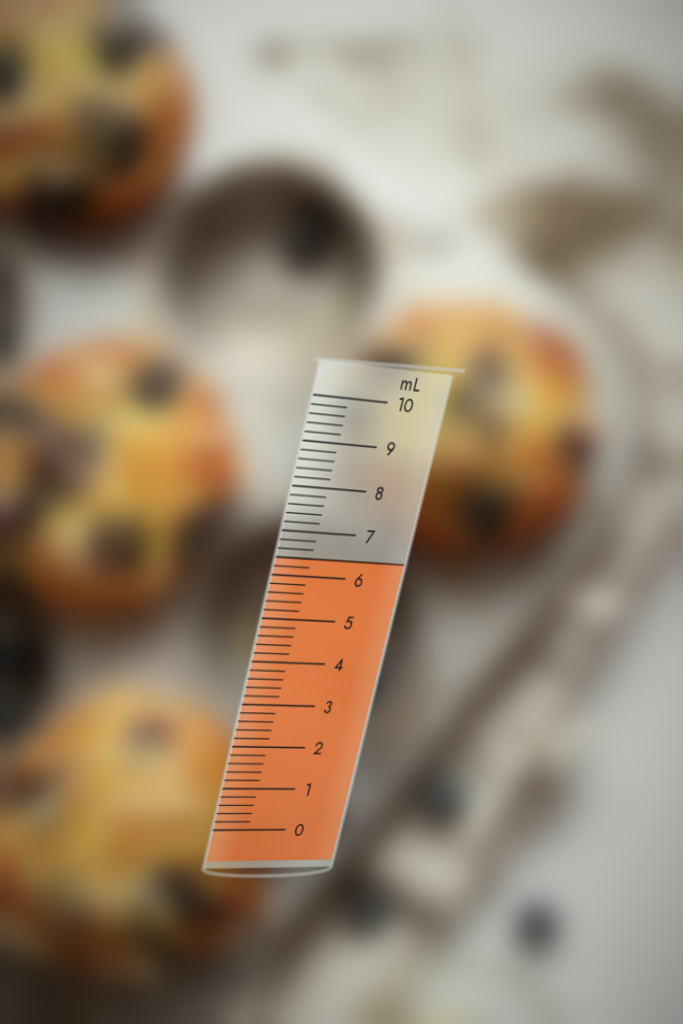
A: 6.4 mL
